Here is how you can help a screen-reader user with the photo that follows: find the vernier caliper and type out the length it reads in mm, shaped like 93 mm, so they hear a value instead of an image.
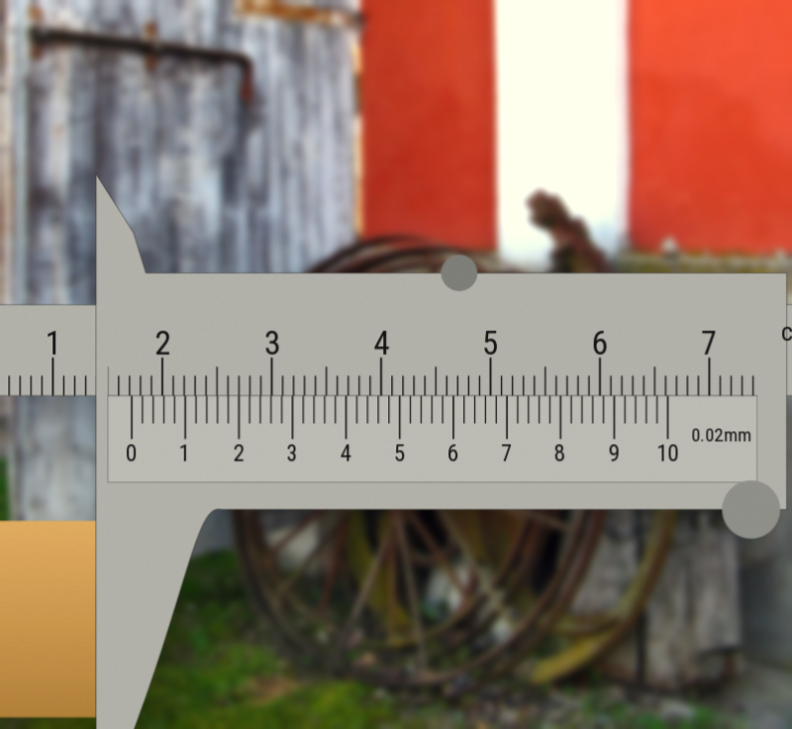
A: 17.2 mm
